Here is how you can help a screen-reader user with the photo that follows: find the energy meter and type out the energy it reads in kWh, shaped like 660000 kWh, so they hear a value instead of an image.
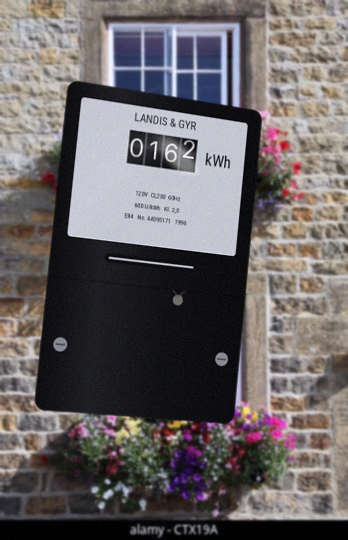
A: 162 kWh
